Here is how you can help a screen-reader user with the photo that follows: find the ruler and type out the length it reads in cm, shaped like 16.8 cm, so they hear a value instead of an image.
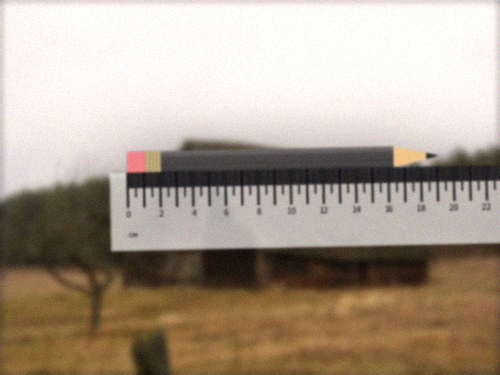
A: 19 cm
